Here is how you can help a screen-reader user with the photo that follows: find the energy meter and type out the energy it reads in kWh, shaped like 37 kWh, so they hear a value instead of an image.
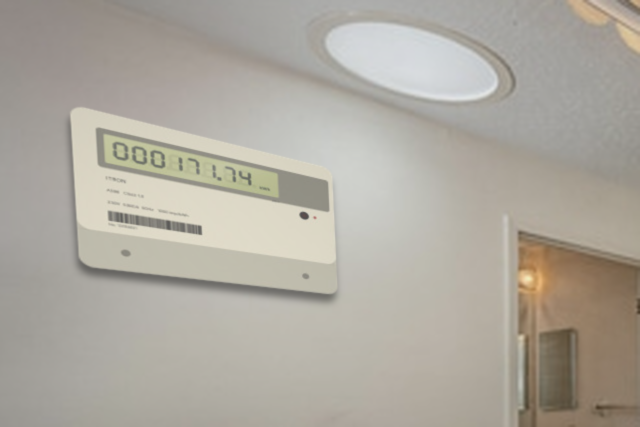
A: 171.74 kWh
